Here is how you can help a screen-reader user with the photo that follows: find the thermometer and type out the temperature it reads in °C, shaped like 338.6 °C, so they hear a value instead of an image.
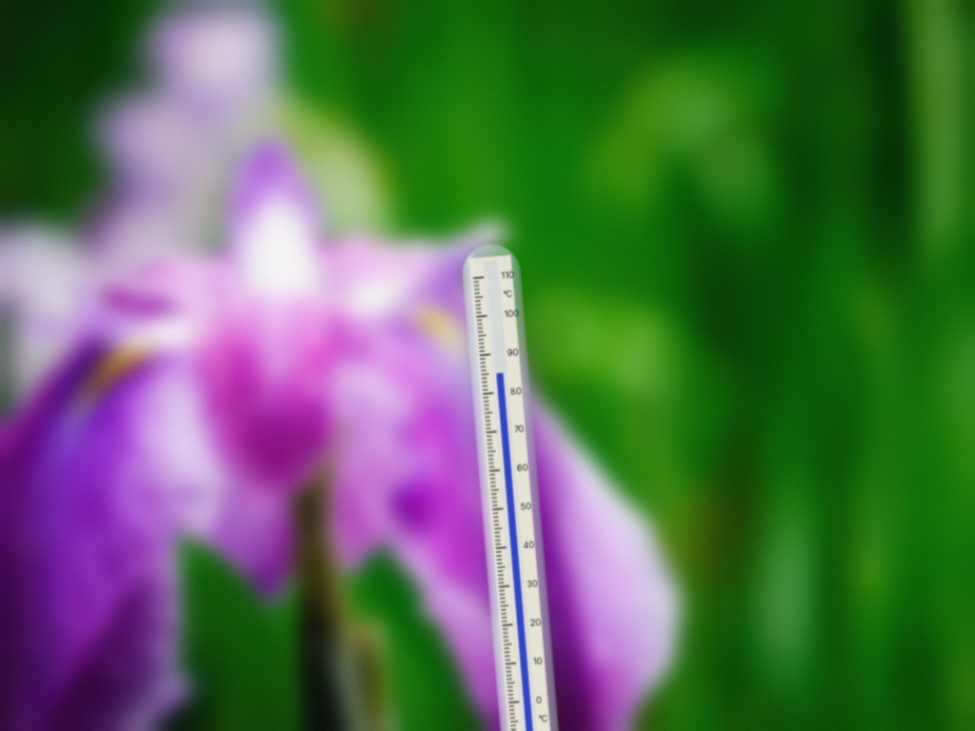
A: 85 °C
